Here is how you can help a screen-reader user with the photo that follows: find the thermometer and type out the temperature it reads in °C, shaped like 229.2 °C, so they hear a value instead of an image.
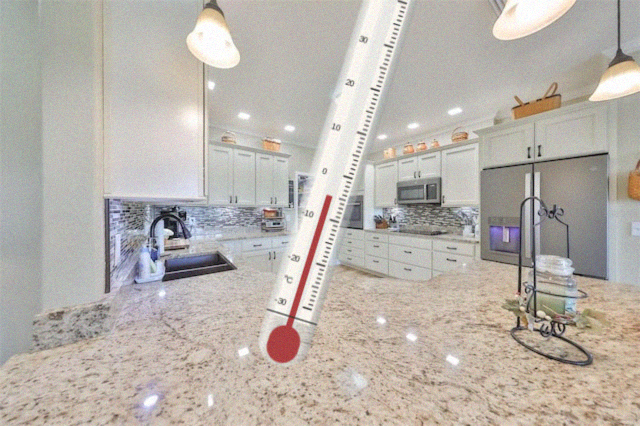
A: -5 °C
